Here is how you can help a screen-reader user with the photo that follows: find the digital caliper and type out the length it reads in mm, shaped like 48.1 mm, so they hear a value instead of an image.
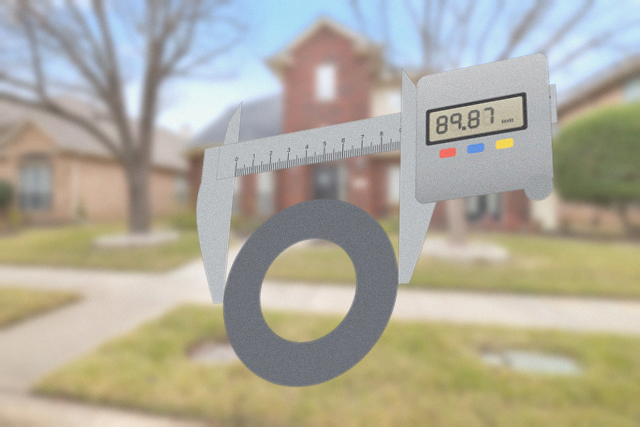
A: 89.87 mm
